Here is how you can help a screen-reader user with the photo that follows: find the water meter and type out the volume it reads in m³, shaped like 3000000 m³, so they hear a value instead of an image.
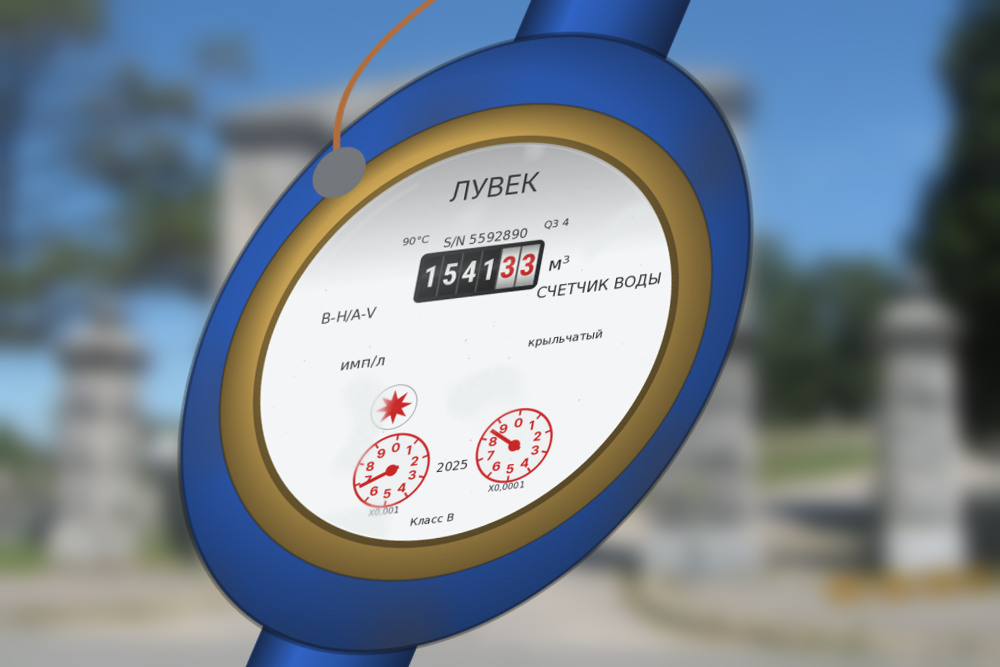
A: 1541.3368 m³
